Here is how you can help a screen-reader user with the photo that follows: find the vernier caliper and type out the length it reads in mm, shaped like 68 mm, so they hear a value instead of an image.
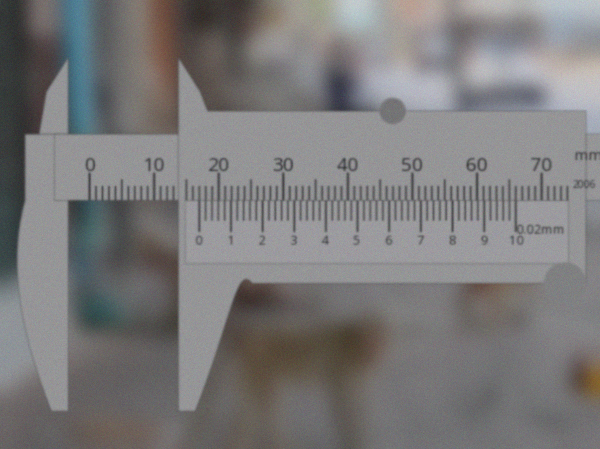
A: 17.0 mm
